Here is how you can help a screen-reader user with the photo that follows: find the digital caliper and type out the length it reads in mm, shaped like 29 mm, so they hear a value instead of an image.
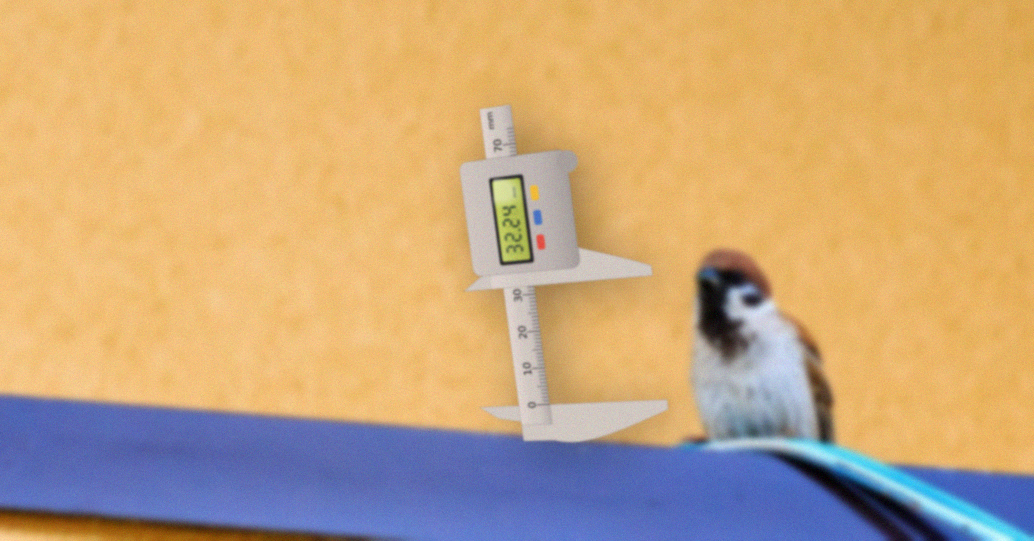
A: 32.24 mm
